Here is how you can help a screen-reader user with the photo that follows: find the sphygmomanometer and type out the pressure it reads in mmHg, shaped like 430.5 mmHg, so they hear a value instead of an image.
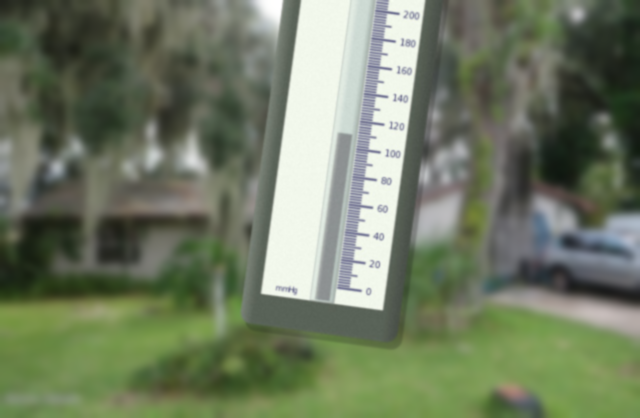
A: 110 mmHg
